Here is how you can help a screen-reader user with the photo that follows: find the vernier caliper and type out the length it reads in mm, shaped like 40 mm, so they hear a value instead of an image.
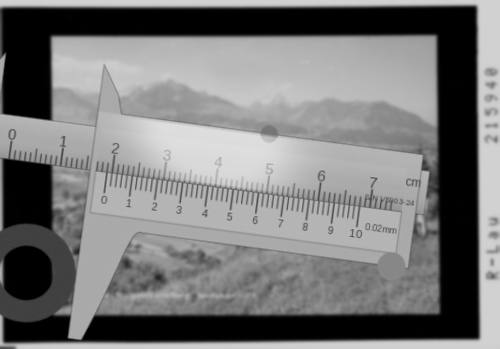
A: 19.0 mm
